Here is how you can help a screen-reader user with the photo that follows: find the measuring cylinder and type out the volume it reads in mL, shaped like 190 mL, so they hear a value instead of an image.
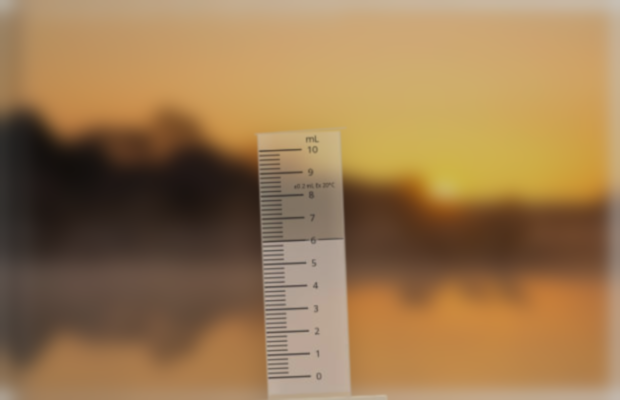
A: 6 mL
